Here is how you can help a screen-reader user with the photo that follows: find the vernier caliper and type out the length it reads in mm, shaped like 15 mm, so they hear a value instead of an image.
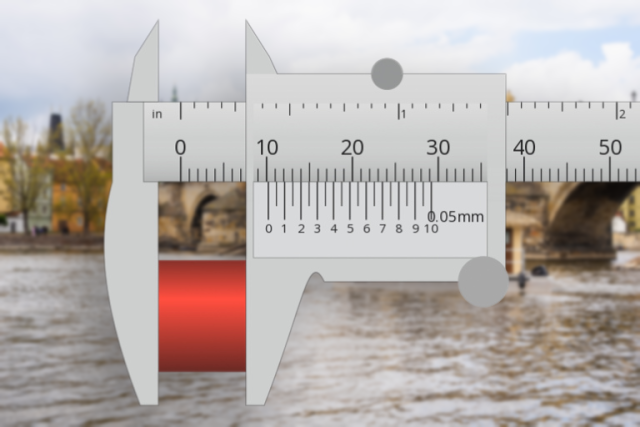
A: 10.2 mm
